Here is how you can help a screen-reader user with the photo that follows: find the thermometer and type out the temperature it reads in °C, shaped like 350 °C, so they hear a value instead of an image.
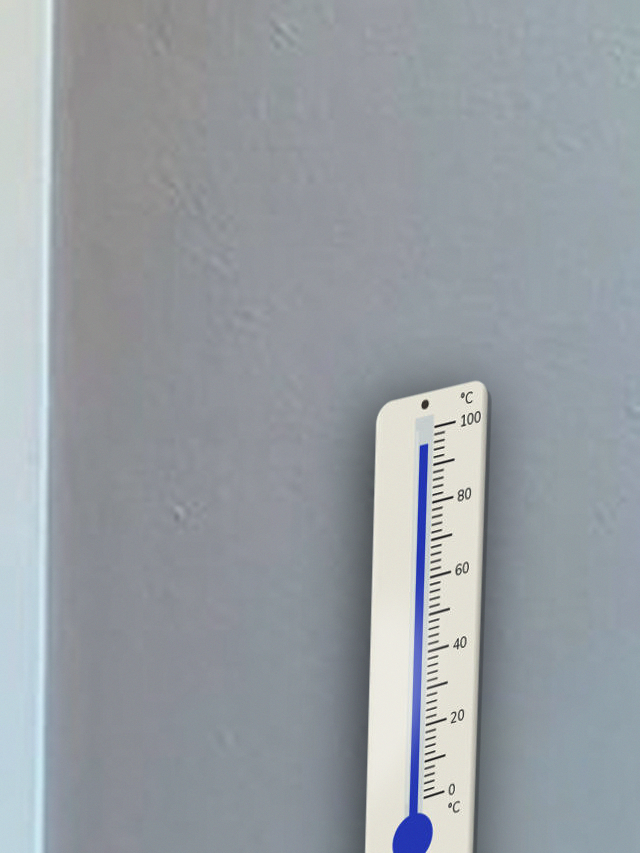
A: 96 °C
